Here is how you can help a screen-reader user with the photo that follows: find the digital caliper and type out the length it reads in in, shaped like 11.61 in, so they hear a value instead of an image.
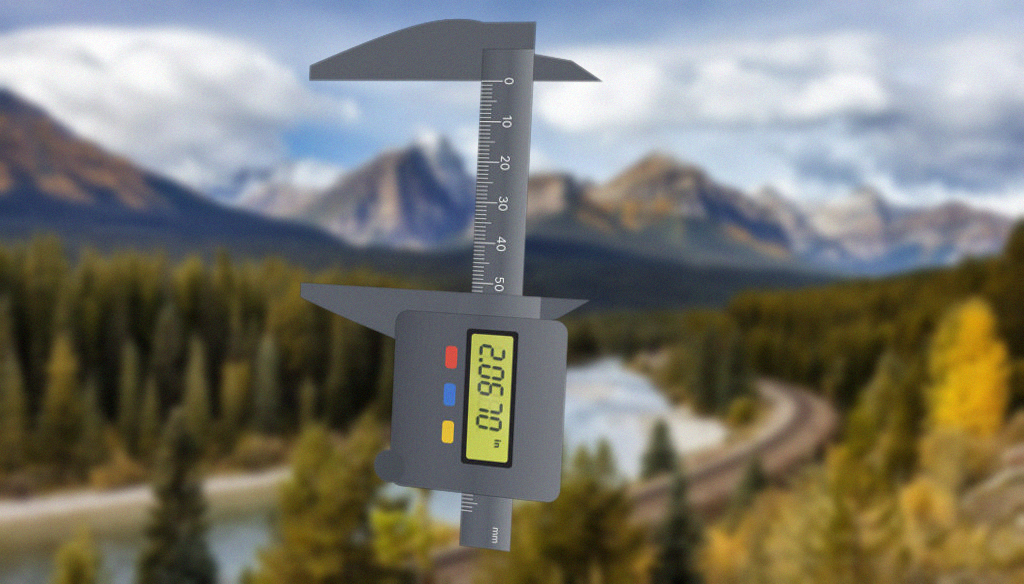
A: 2.0670 in
